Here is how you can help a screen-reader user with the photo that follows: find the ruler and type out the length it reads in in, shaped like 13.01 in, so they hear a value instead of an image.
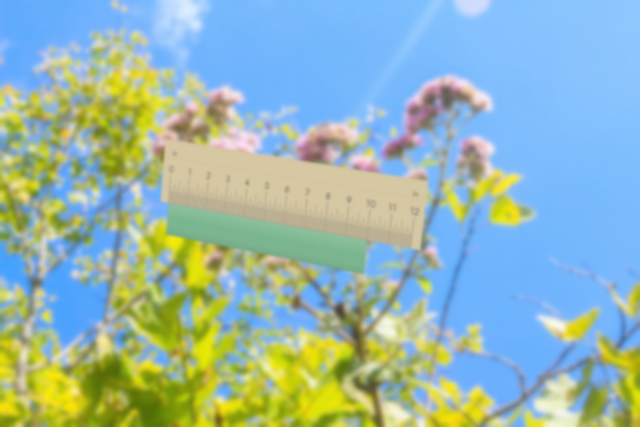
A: 10 in
